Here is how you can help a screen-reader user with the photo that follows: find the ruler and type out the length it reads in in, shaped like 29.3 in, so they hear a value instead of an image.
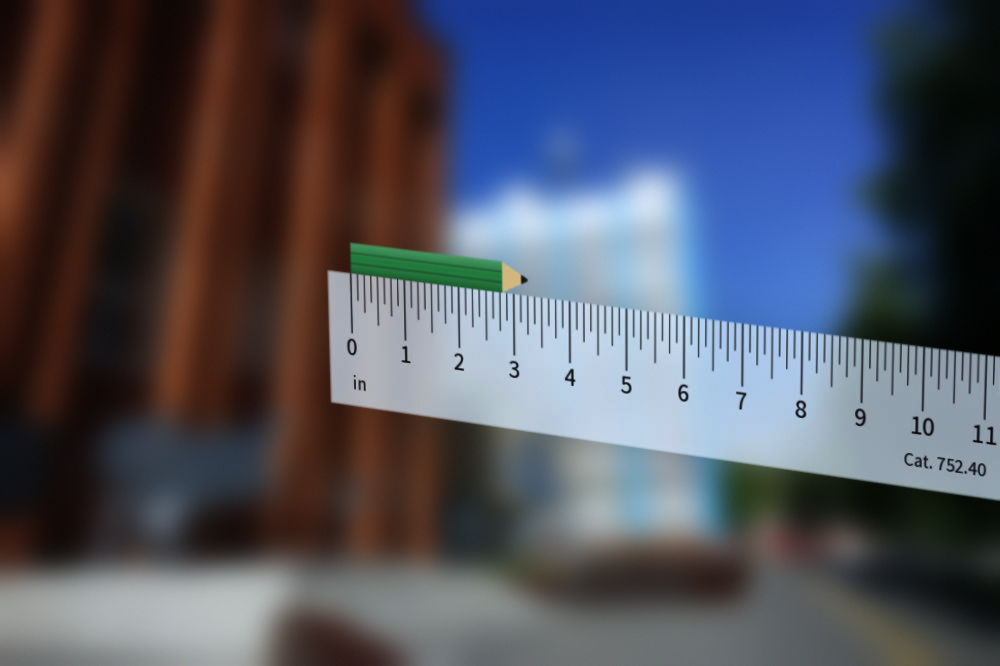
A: 3.25 in
